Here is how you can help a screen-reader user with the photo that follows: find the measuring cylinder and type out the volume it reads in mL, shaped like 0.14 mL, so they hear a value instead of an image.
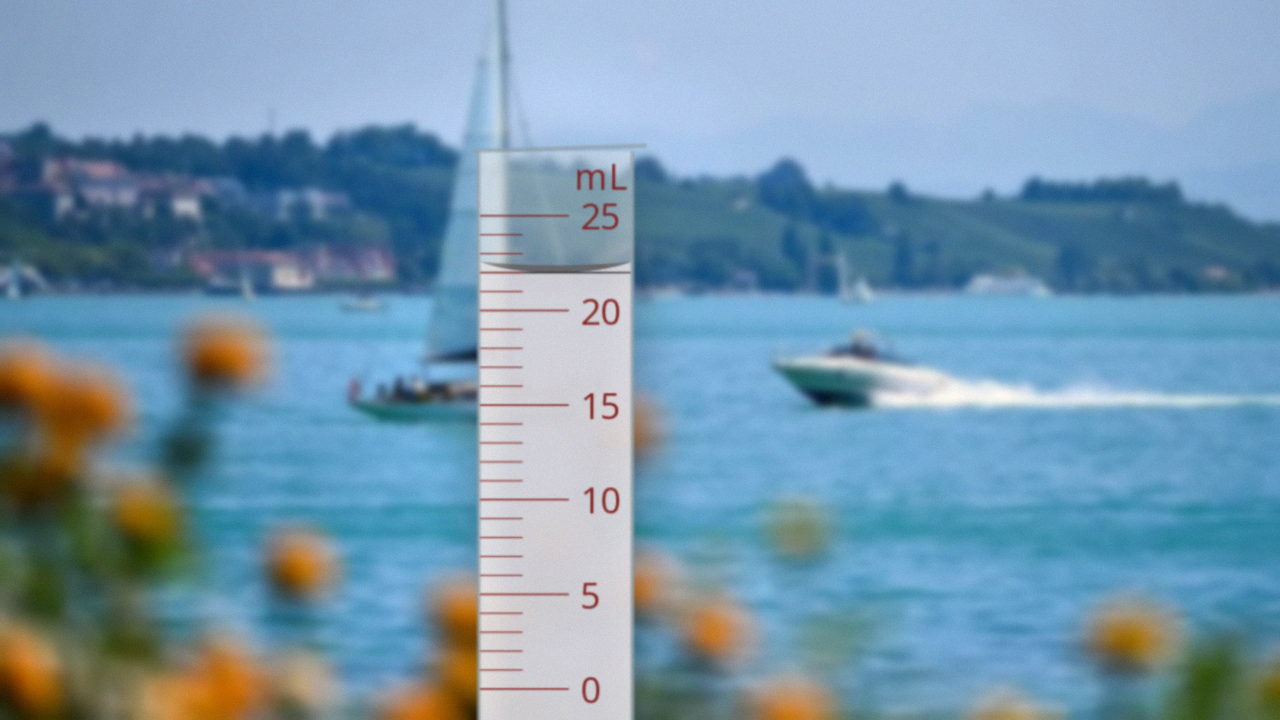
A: 22 mL
